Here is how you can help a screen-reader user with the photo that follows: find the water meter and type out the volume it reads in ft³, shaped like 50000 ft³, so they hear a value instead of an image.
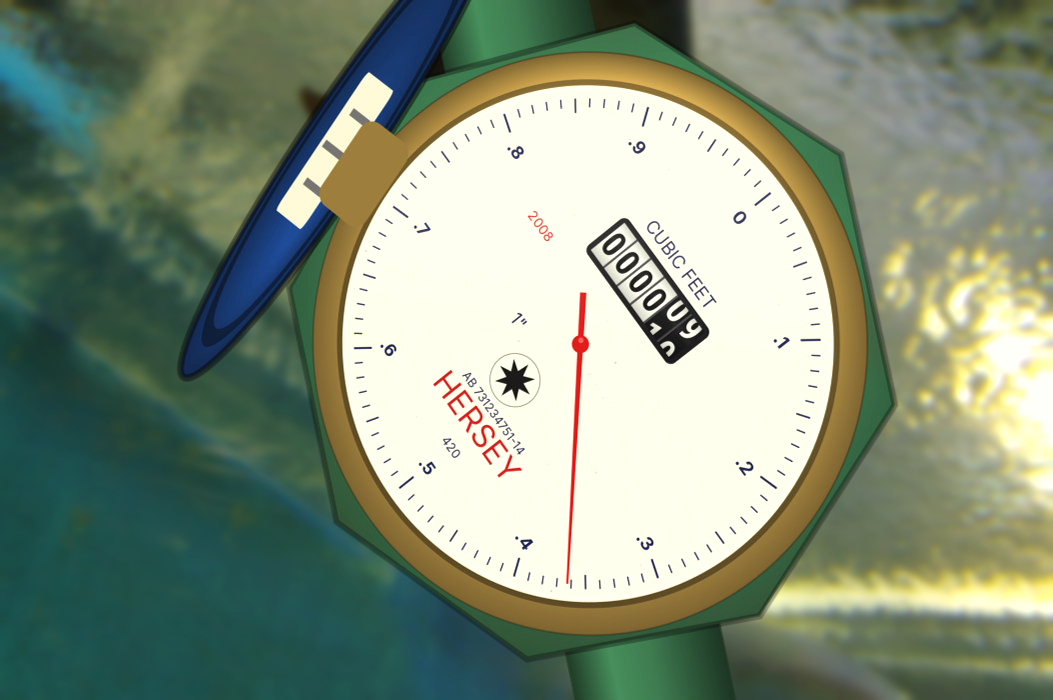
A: 9.36 ft³
